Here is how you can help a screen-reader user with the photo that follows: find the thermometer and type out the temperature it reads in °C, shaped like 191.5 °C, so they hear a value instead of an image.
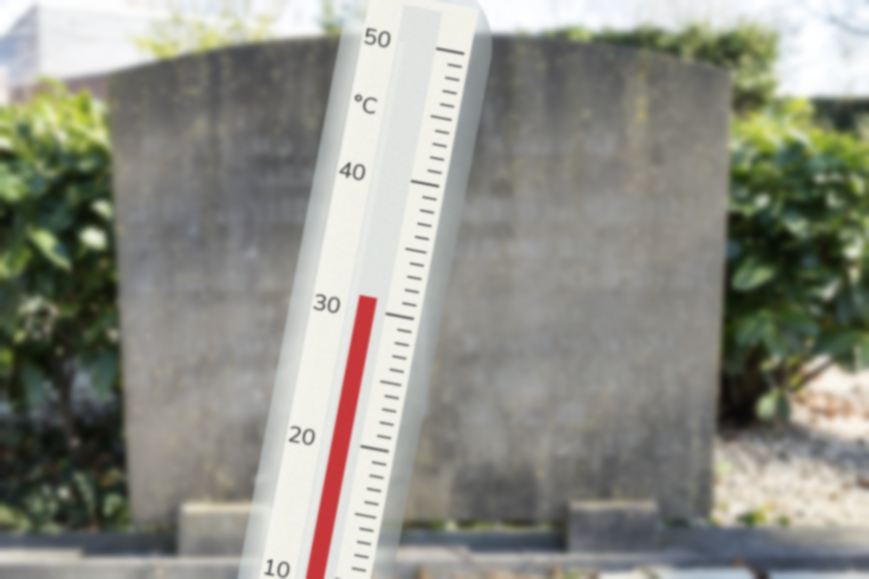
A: 31 °C
